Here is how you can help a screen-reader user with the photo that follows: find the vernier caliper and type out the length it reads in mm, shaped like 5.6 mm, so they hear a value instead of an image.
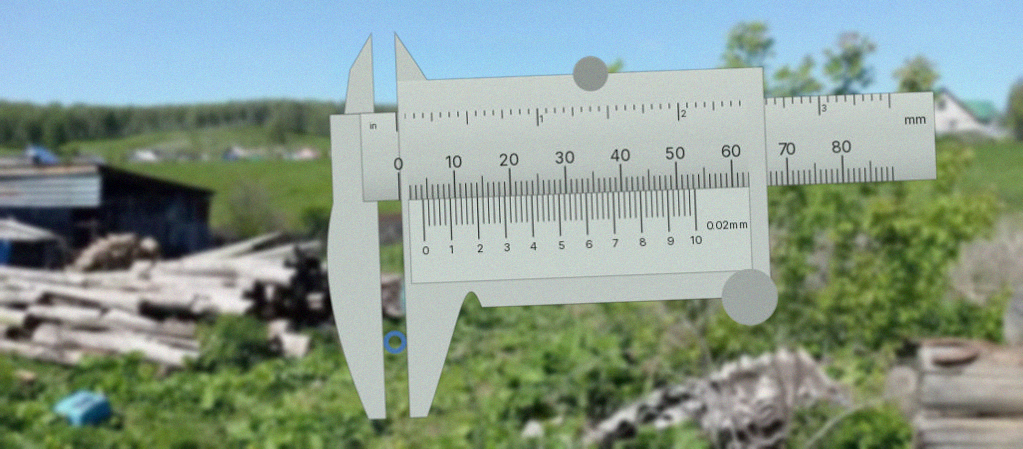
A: 4.2 mm
